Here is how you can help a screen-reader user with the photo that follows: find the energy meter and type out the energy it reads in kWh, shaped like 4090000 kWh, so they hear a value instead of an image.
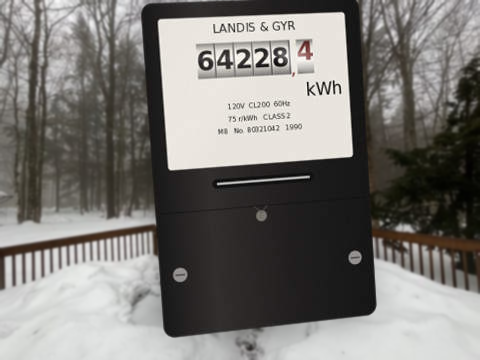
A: 64228.4 kWh
